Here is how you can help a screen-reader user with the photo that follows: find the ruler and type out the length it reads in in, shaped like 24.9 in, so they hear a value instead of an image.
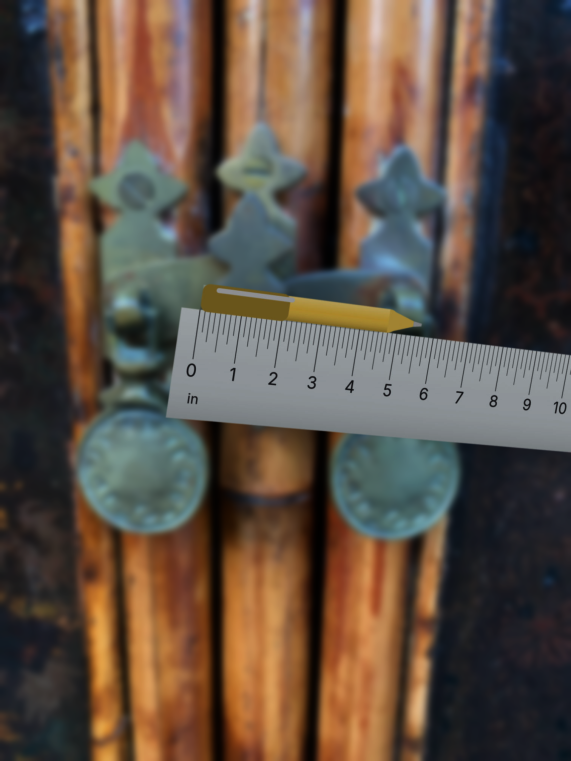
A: 5.625 in
